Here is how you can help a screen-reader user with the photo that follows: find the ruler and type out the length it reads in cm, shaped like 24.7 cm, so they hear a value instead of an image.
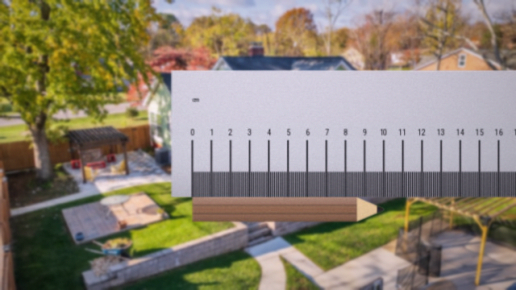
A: 10 cm
